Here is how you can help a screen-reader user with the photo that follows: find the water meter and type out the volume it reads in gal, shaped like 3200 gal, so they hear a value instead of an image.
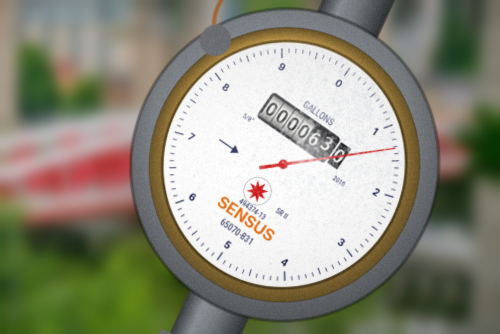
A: 631.3 gal
